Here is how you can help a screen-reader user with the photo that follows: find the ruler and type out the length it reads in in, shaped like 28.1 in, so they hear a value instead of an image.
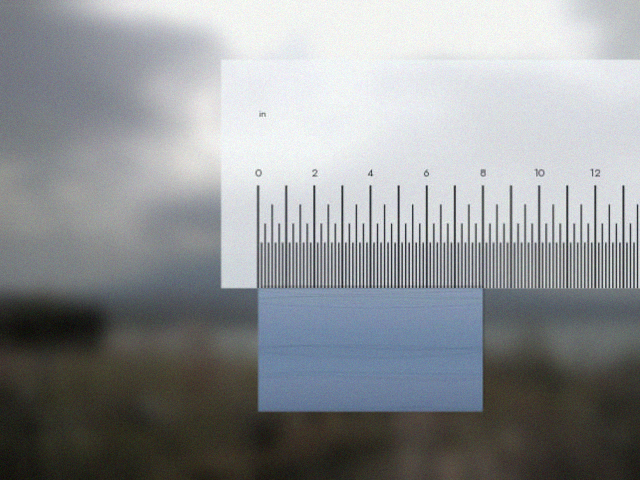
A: 8 in
